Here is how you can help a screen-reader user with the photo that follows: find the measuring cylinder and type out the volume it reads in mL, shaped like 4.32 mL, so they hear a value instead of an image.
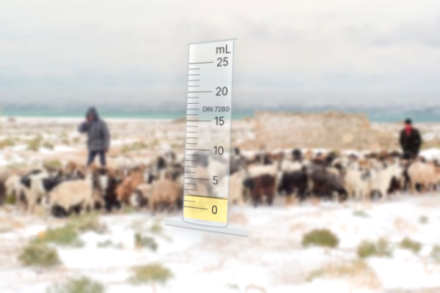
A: 2 mL
